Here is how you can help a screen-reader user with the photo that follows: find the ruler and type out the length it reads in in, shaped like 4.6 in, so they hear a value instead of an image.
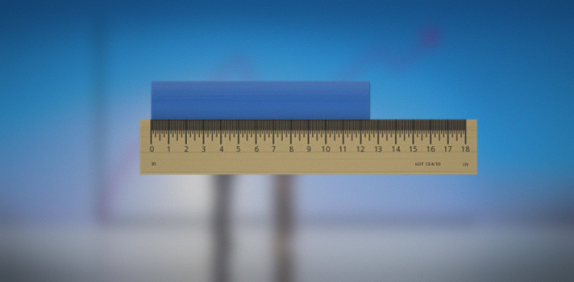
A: 12.5 in
